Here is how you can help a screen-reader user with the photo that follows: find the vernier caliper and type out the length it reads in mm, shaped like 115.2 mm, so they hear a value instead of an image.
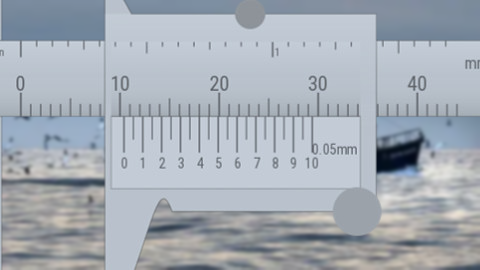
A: 10.4 mm
